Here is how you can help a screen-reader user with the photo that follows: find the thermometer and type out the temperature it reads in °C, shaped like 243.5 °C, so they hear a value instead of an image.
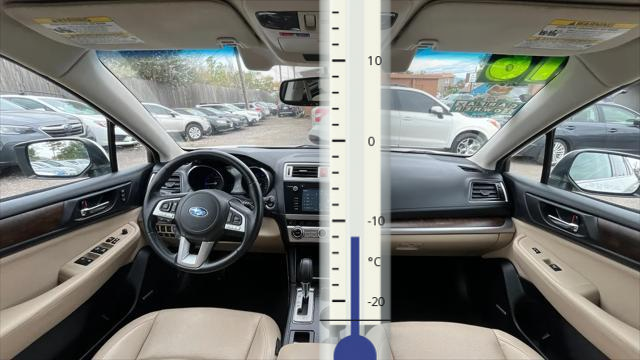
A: -12 °C
